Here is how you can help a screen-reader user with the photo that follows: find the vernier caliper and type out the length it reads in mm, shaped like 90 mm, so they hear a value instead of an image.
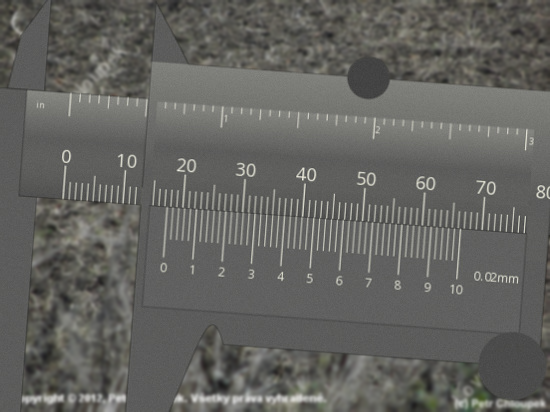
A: 17.4 mm
